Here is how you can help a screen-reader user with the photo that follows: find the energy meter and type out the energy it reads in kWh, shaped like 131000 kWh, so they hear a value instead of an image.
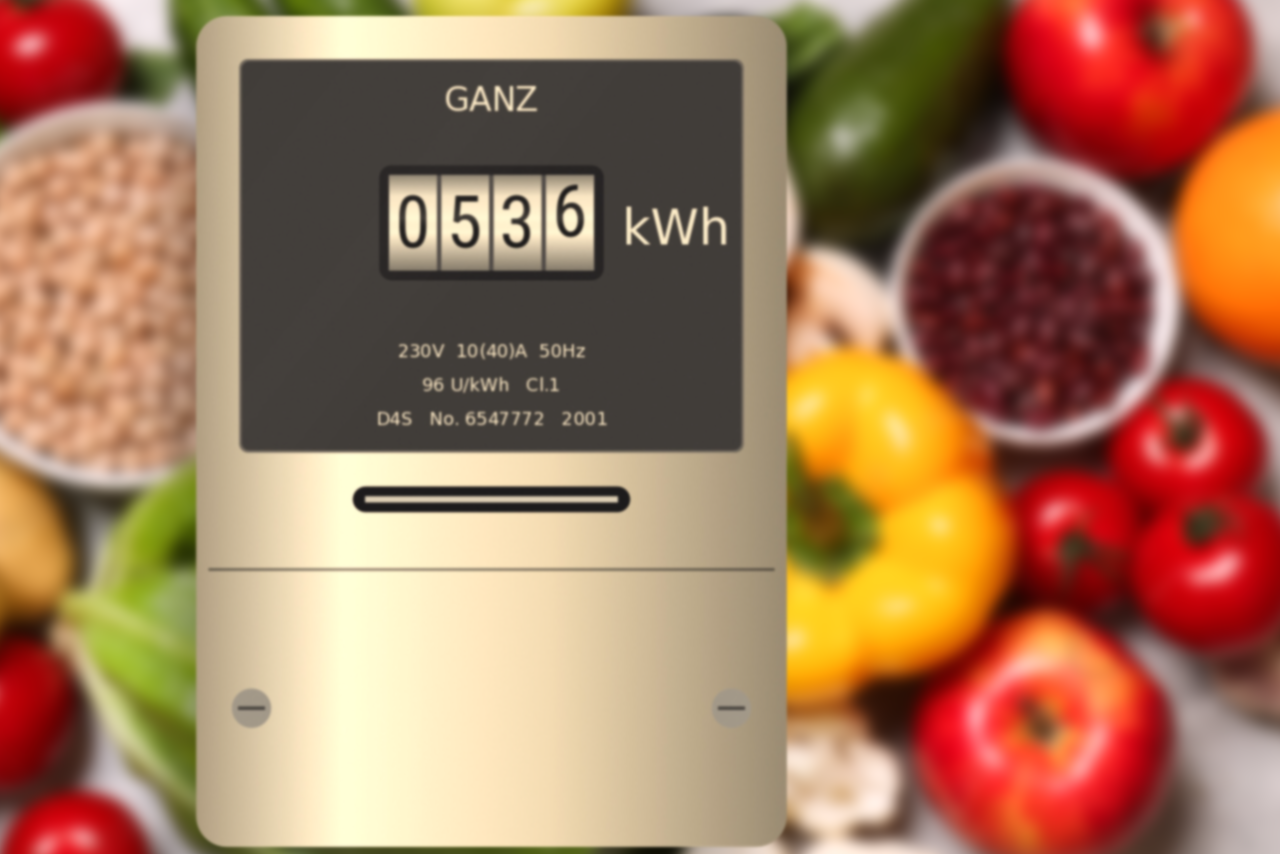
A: 536 kWh
